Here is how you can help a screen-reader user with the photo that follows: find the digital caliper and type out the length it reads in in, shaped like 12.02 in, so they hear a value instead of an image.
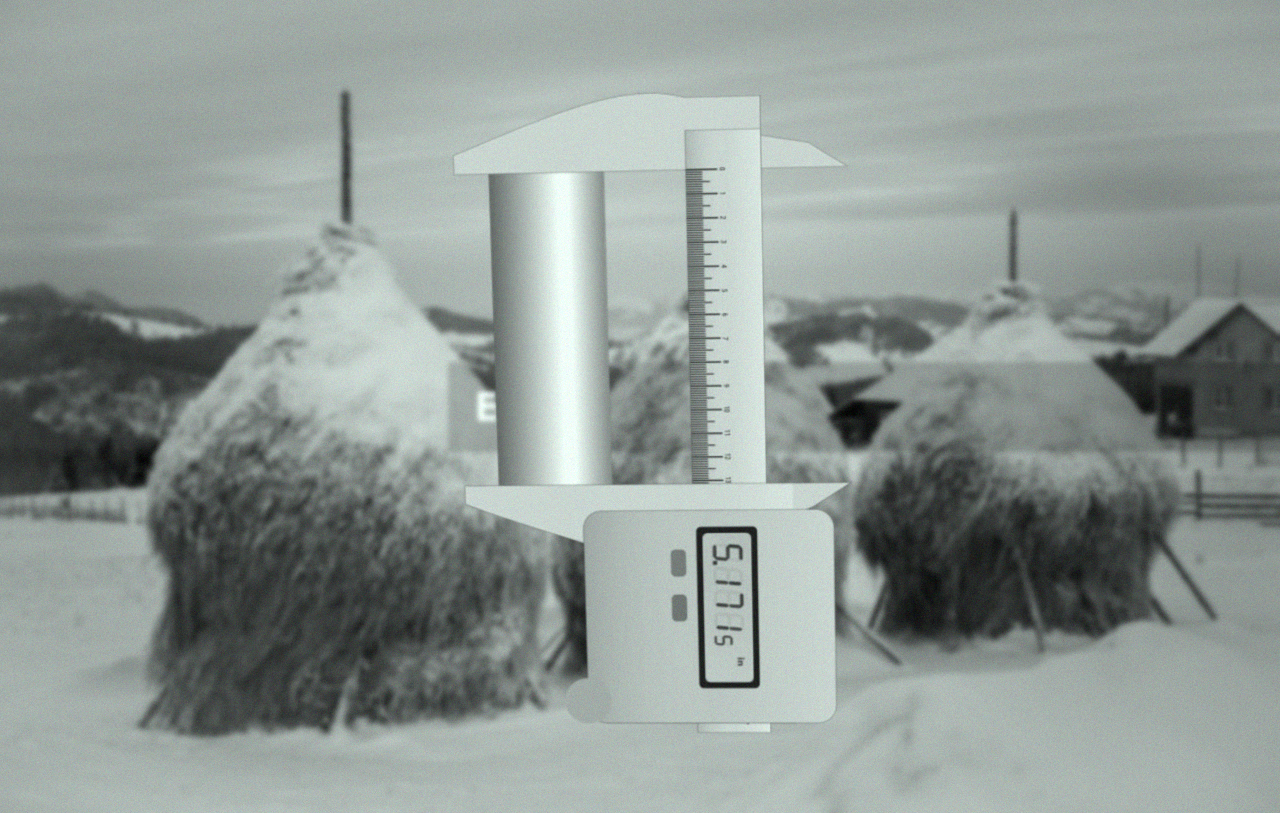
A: 5.1715 in
